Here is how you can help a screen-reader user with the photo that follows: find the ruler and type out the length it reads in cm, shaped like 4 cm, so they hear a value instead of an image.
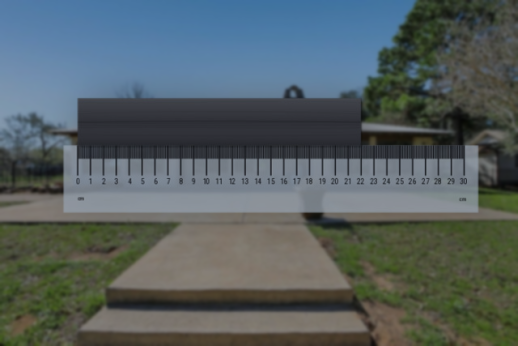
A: 22 cm
